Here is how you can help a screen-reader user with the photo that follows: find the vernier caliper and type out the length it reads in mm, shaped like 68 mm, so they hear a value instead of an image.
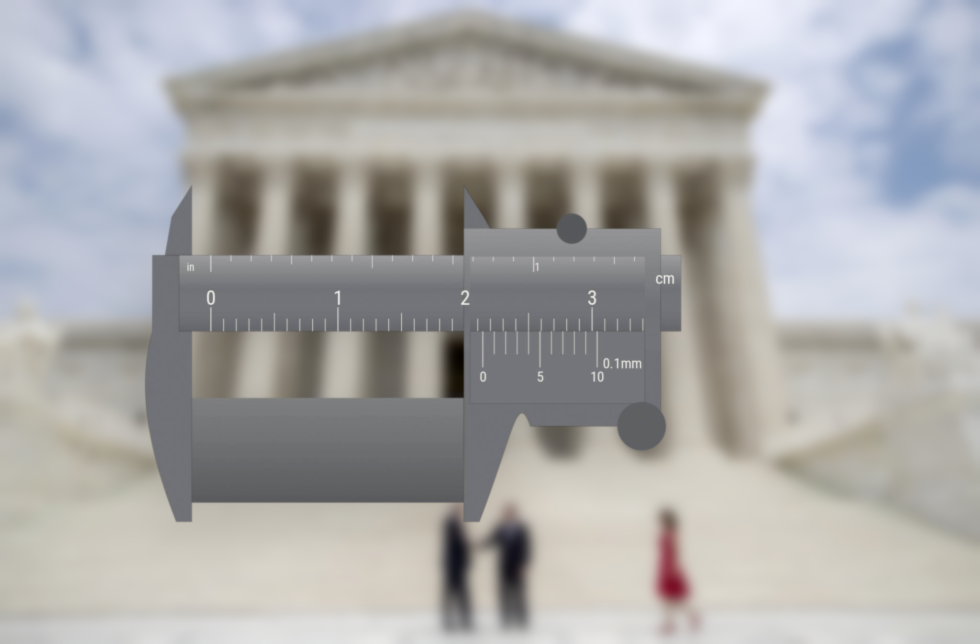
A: 21.4 mm
